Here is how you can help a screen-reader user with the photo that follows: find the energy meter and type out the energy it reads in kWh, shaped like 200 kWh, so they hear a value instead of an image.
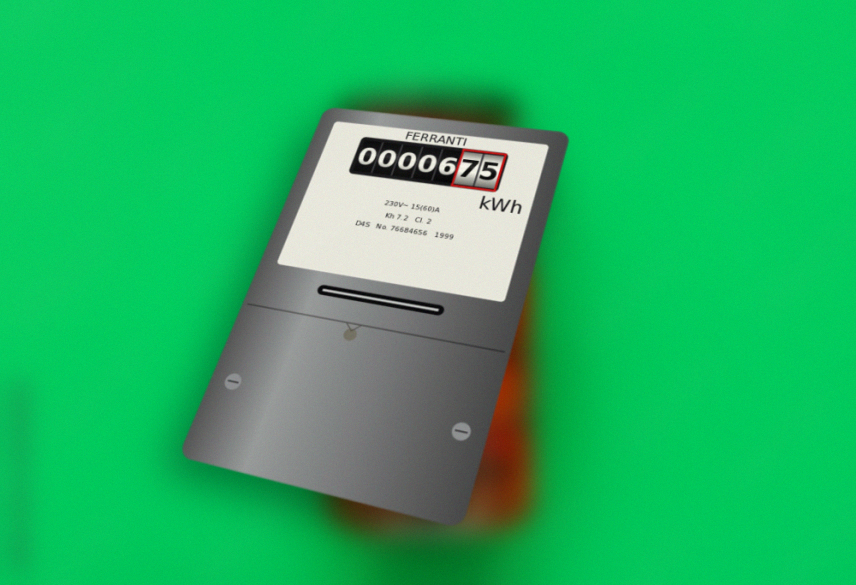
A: 6.75 kWh
